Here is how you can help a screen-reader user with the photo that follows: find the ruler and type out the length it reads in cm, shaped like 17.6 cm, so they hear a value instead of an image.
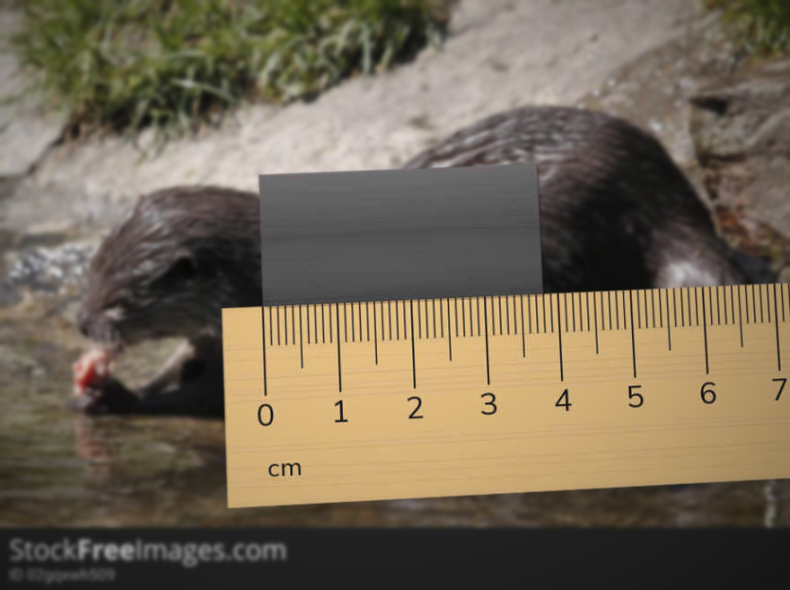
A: 3.8 cm
